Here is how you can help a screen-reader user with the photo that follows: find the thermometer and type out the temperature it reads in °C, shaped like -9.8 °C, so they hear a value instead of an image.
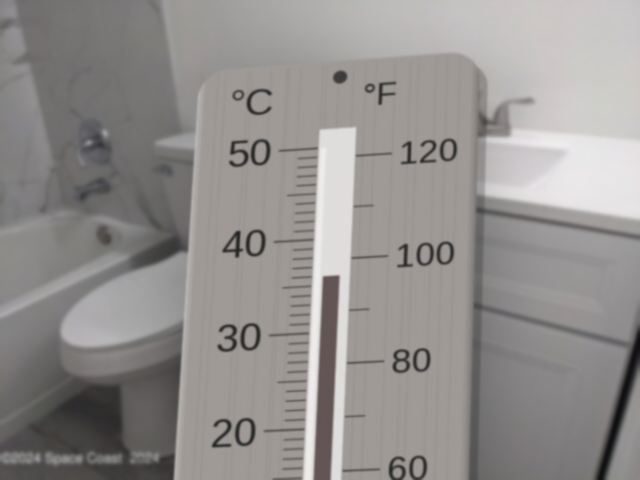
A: 36 °C
